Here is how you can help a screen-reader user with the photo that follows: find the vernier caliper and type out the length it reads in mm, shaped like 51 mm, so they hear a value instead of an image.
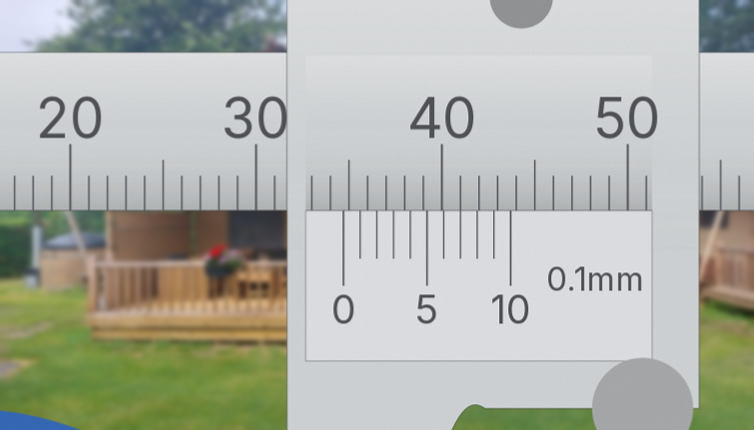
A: 34.7 mm
